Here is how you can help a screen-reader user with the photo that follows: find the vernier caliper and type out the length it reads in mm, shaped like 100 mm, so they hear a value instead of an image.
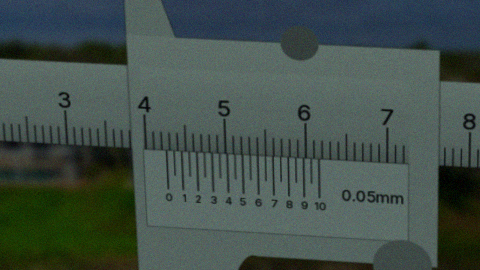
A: 42.6 mm
